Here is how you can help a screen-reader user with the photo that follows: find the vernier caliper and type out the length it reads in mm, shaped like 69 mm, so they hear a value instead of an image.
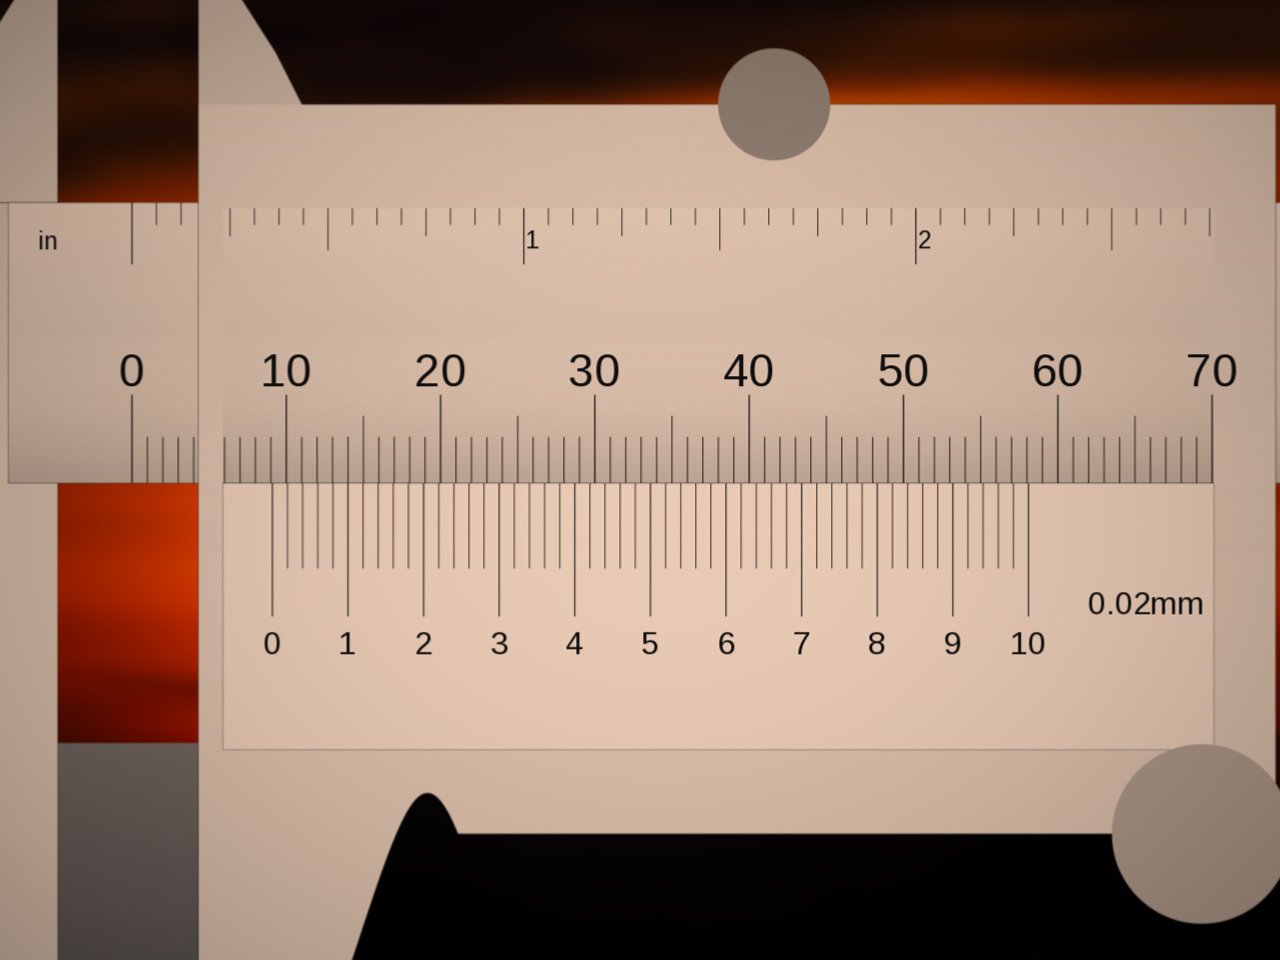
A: 9.1 mm
